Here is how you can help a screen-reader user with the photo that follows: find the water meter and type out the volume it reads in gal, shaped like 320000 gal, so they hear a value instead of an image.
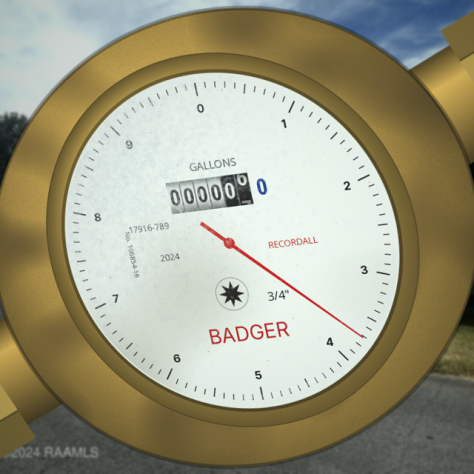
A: 63.7 gal
